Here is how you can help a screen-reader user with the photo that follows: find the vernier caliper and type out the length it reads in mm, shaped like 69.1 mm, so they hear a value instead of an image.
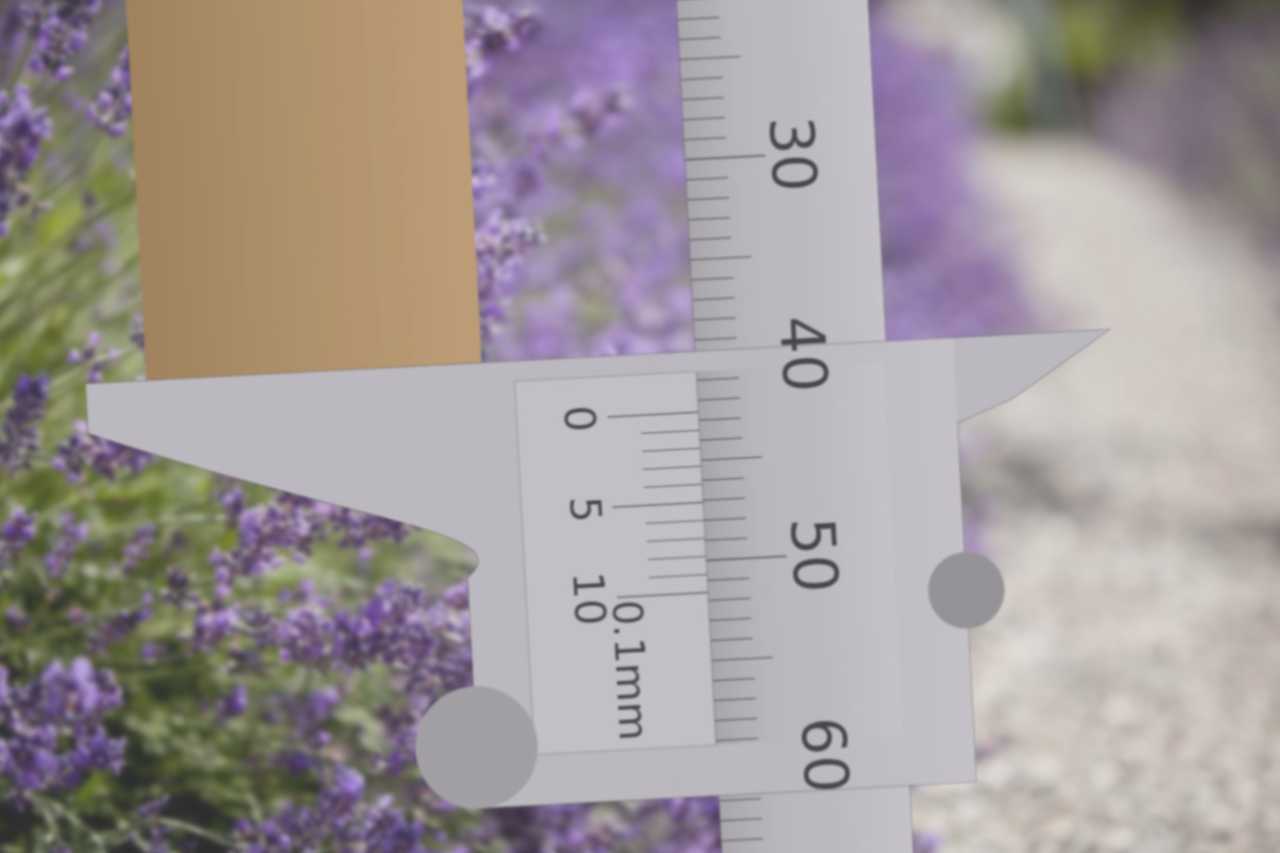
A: 42.6 mm
